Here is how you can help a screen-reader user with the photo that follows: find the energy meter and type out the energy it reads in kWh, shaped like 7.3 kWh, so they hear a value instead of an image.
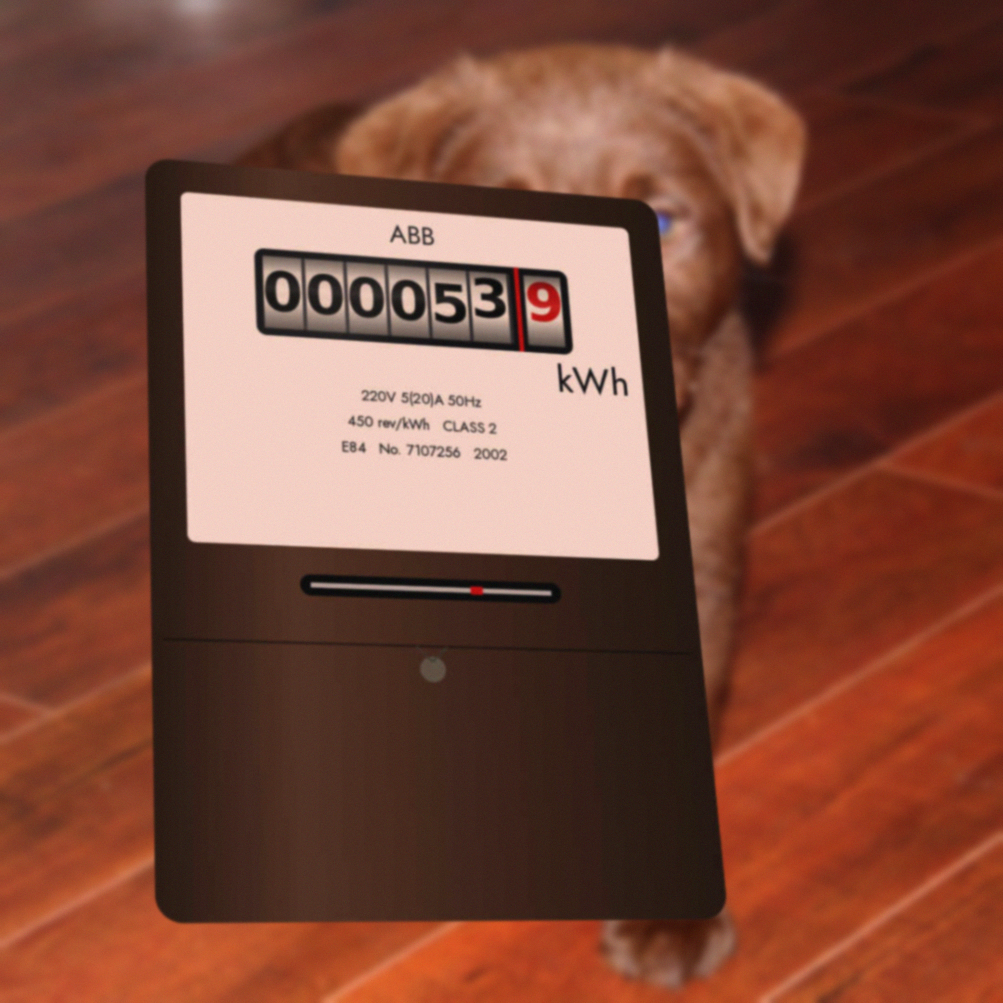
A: 53.9 kWh
